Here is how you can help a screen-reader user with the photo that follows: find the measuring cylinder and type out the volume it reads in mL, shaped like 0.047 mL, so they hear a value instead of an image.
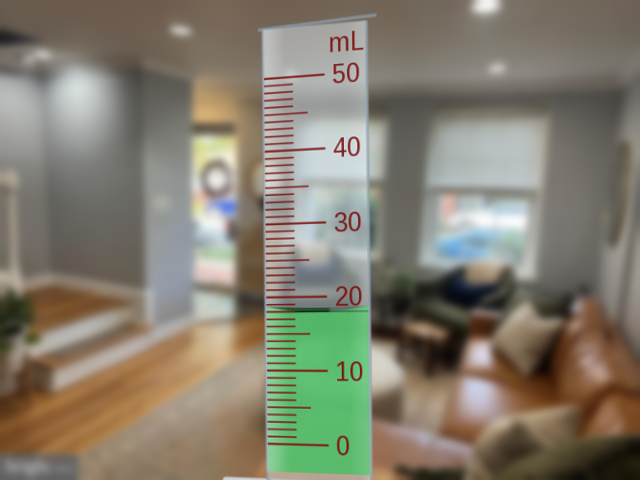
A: 18 mL
